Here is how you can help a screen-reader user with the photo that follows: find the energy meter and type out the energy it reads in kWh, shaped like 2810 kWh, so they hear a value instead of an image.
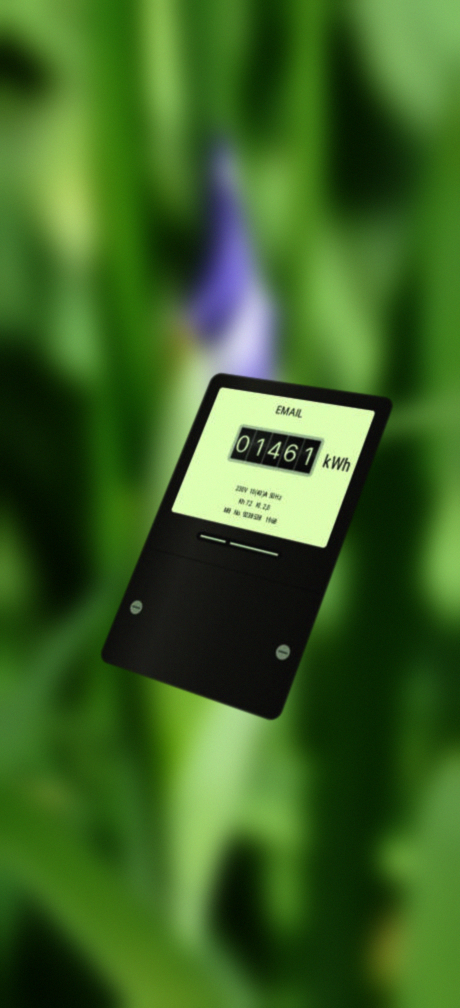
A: 1461 kWh
